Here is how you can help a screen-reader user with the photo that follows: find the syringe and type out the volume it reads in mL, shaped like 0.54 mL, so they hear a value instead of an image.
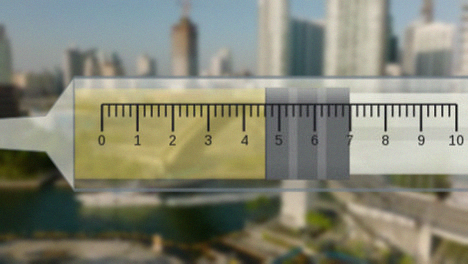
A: 4.6 mL
